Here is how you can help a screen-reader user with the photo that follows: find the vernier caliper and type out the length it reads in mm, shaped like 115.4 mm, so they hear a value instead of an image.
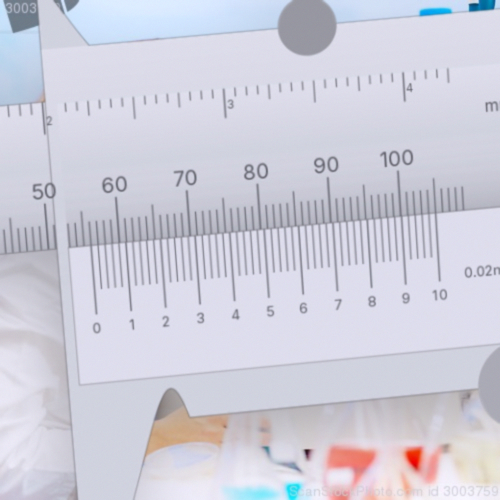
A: 56.0 mm
